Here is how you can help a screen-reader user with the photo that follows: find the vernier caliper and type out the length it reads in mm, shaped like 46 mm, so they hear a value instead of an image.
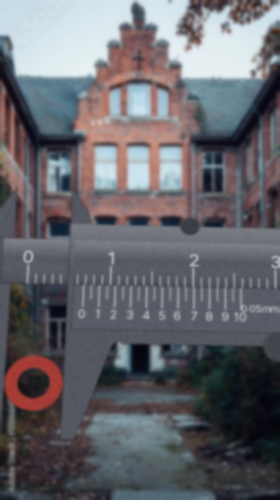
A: 6.8 mm
